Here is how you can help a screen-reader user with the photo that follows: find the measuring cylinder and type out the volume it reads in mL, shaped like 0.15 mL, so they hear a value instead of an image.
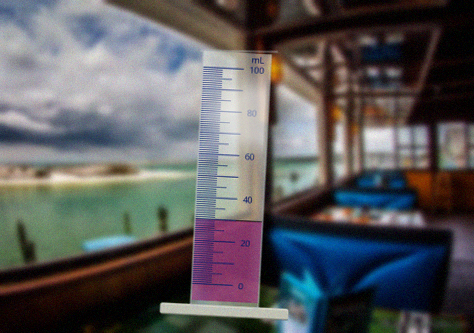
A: 30 mL
